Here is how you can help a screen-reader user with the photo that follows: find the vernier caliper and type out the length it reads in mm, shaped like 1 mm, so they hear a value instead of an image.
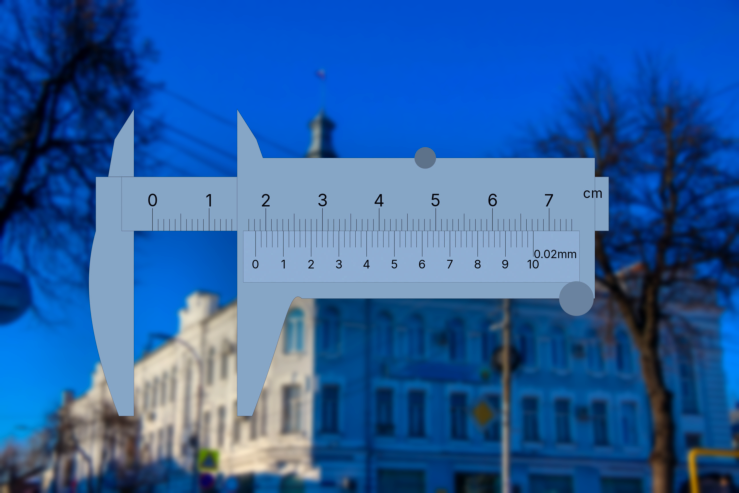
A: 18.2 mm
